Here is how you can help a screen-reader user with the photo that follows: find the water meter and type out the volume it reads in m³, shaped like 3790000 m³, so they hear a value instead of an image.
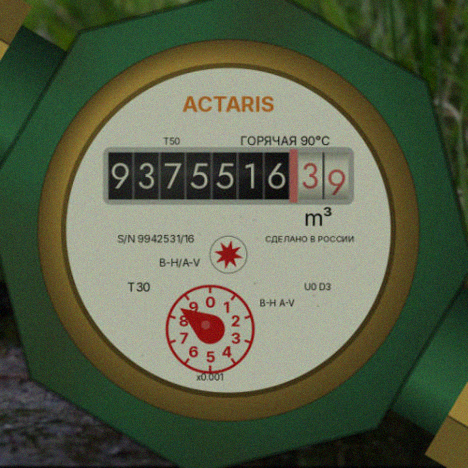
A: 9375516.388 m³
